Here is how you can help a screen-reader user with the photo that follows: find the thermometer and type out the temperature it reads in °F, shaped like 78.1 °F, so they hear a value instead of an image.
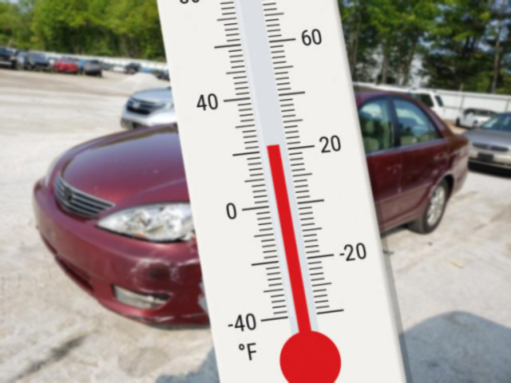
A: 22 °F
